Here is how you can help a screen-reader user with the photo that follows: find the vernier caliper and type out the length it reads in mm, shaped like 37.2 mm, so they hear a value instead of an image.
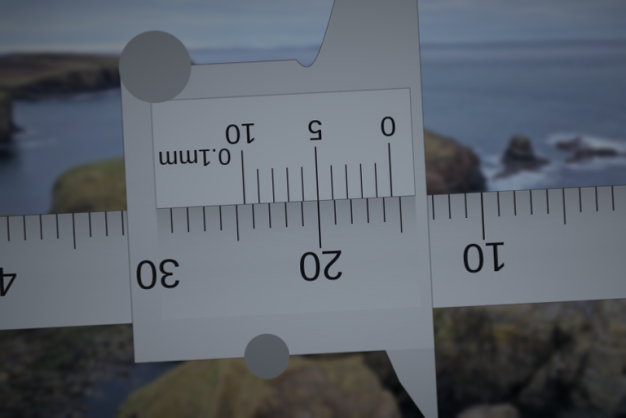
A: 15.5 mm
